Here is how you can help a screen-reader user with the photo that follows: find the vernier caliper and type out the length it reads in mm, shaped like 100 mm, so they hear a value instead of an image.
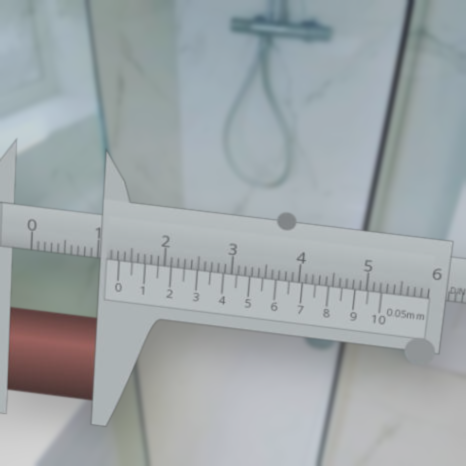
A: 13.2 mm
